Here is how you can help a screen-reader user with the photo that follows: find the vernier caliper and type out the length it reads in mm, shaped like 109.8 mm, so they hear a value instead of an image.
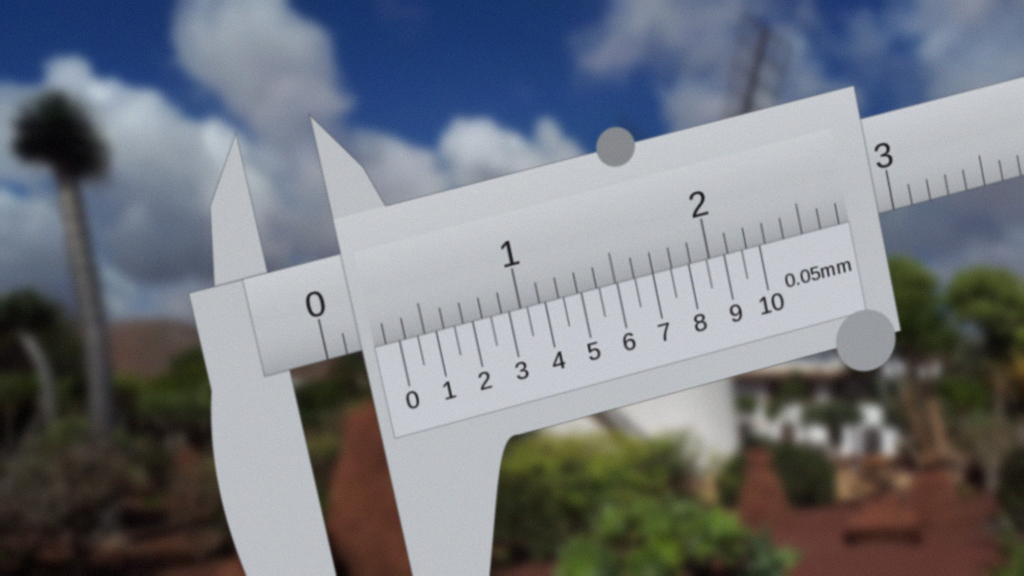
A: 3.7 mm
